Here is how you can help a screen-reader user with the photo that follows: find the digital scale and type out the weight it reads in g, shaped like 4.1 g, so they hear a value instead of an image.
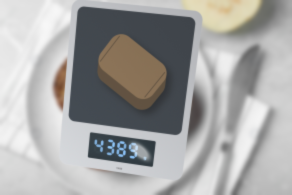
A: 4389 g
